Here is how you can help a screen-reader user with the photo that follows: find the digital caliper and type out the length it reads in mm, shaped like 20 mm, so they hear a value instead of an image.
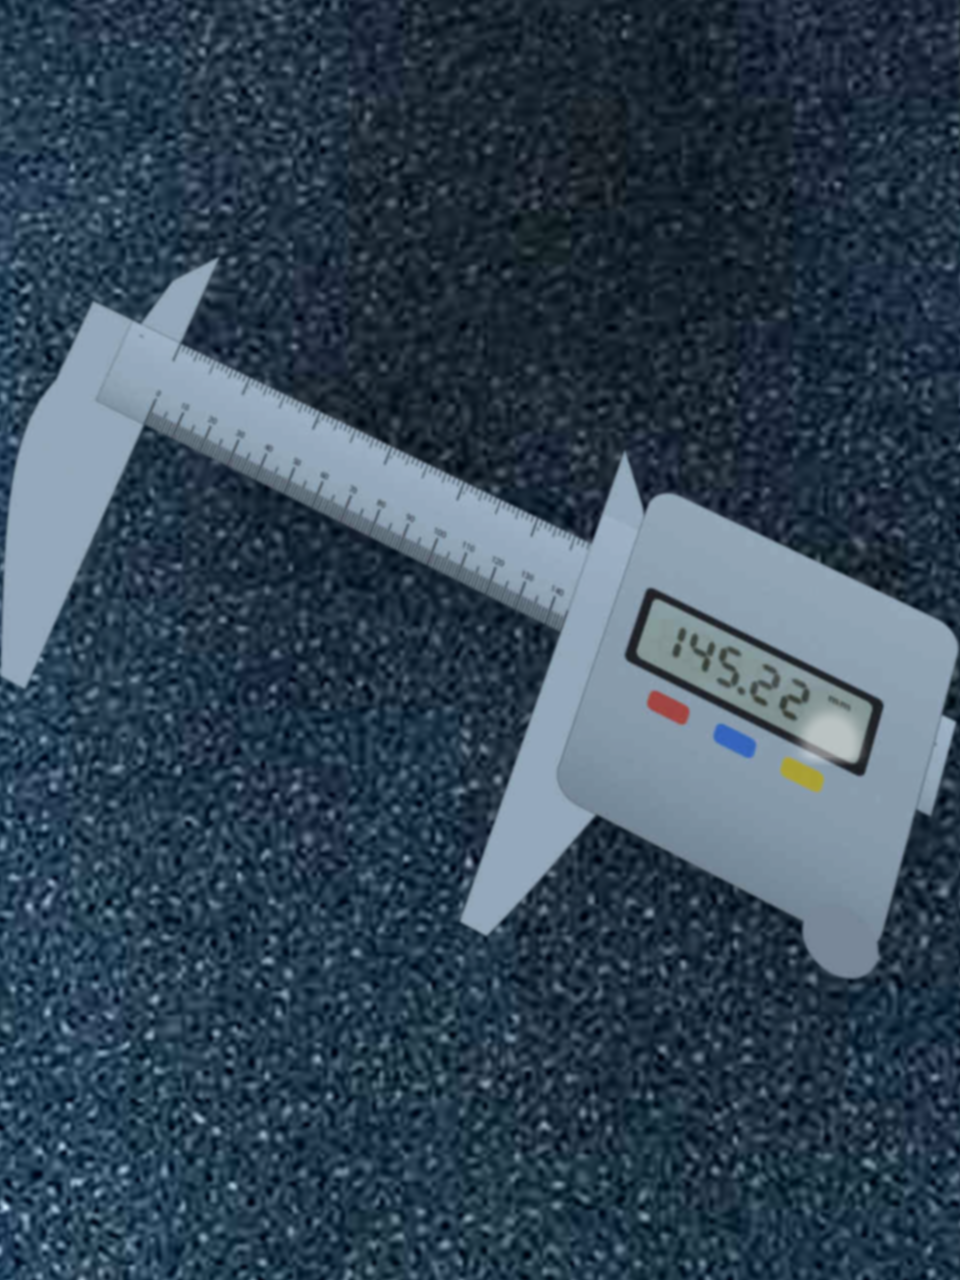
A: 145.22 mm
